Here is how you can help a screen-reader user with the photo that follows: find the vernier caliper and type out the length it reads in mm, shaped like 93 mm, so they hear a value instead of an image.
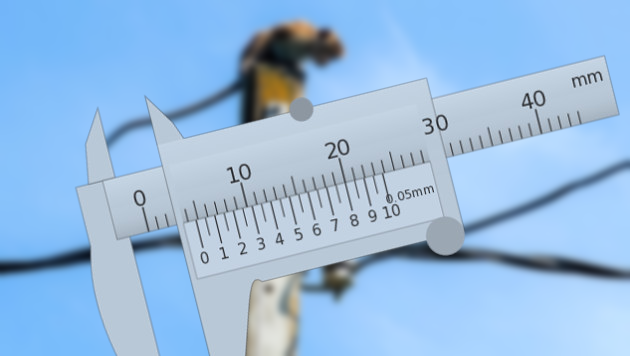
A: 4.8 mm
